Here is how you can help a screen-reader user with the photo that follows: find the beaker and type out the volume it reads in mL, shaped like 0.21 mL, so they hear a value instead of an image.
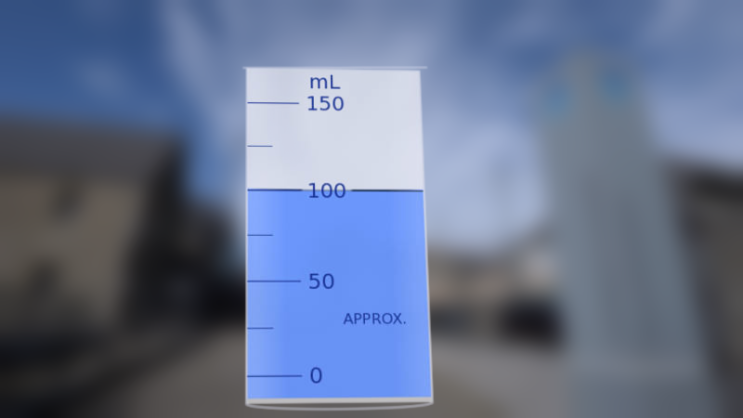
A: 100 mL
